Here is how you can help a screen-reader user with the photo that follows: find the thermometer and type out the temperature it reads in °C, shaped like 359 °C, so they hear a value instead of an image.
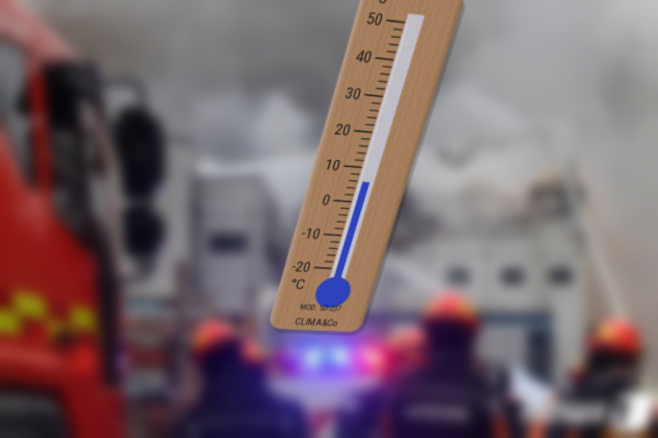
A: 6 °C
